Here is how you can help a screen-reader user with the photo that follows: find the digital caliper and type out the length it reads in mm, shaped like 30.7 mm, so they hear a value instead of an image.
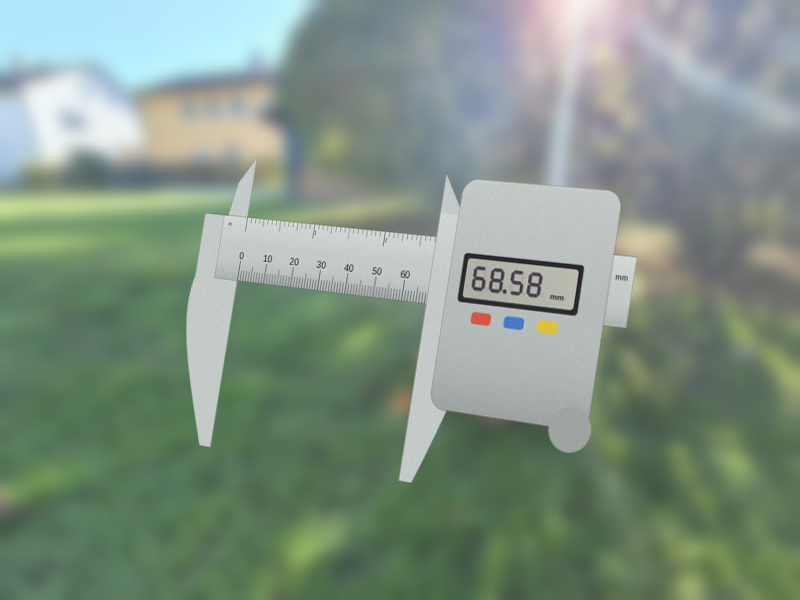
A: 68.58 mm
